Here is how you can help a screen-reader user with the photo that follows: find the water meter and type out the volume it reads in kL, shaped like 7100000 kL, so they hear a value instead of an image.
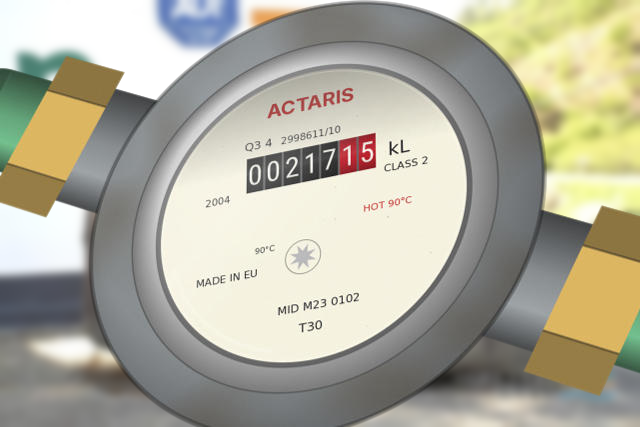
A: 217.15 kL
